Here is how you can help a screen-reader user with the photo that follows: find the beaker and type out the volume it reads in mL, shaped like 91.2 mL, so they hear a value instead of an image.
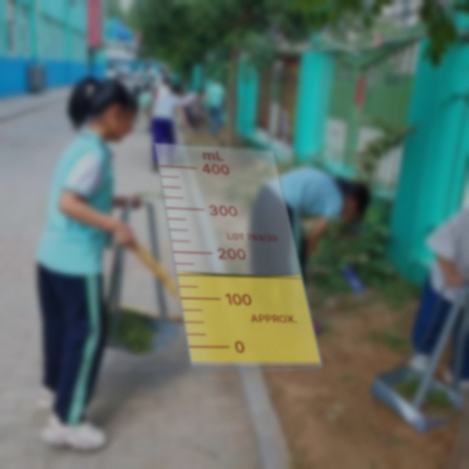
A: 150 mL
